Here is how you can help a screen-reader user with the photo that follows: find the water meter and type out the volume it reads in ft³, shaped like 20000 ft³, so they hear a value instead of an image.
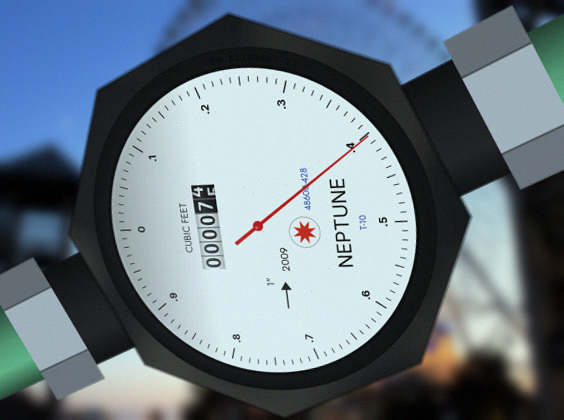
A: 74.40 ft³
